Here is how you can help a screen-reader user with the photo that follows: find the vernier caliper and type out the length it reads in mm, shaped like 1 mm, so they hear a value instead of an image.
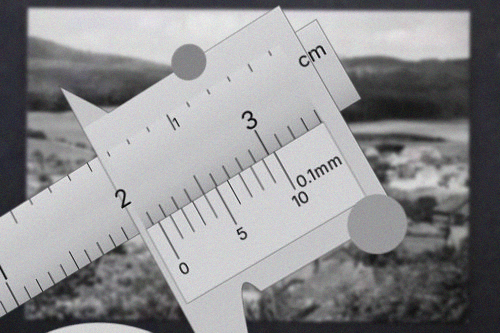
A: 21.4 mm
